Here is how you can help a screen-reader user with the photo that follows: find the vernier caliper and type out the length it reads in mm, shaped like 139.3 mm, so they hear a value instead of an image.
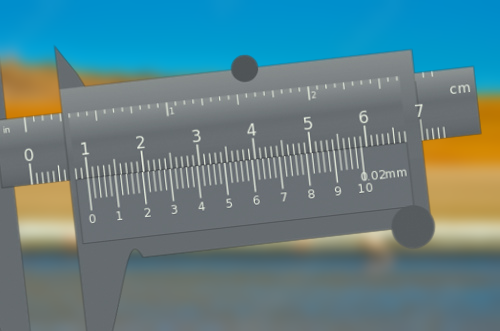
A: 10.0 mm
